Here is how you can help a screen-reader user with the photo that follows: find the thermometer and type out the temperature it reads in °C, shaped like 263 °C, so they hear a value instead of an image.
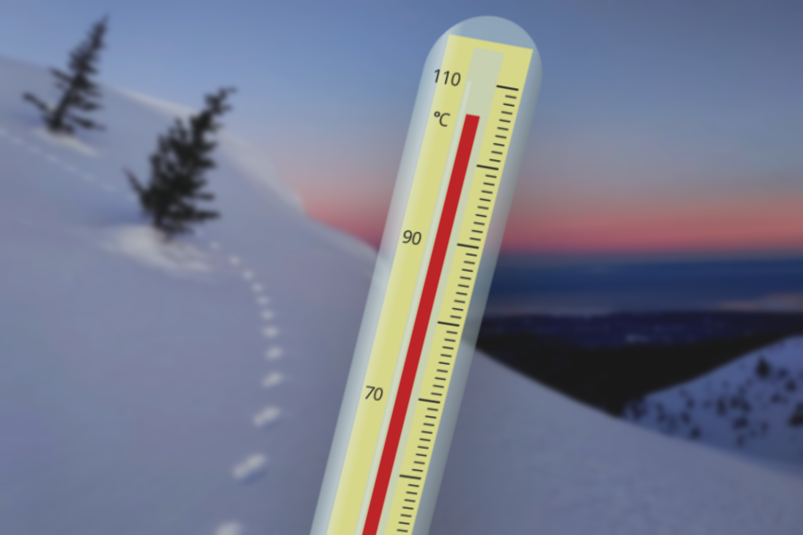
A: 106 °C
